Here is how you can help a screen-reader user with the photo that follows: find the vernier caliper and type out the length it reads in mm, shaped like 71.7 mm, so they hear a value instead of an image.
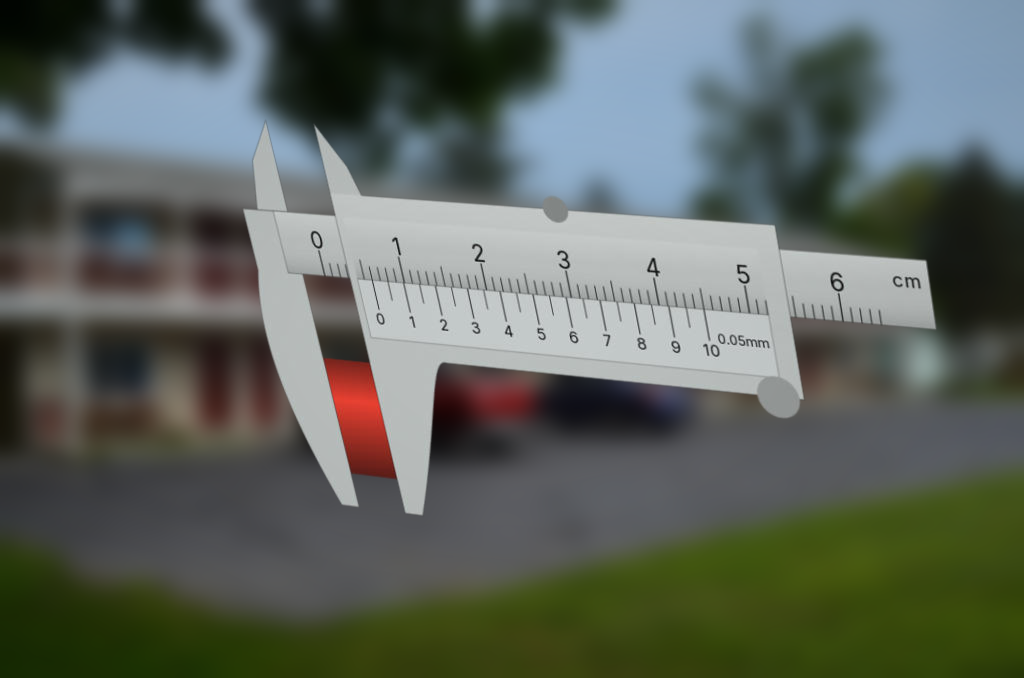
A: 6.0 mm
